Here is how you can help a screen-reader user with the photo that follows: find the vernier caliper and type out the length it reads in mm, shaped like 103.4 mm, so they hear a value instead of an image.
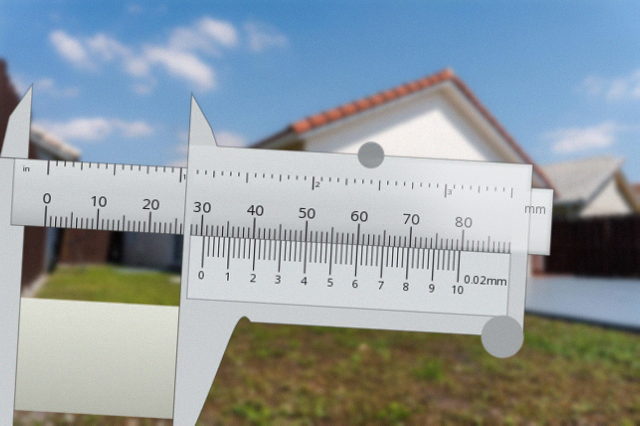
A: 30.5 mm
